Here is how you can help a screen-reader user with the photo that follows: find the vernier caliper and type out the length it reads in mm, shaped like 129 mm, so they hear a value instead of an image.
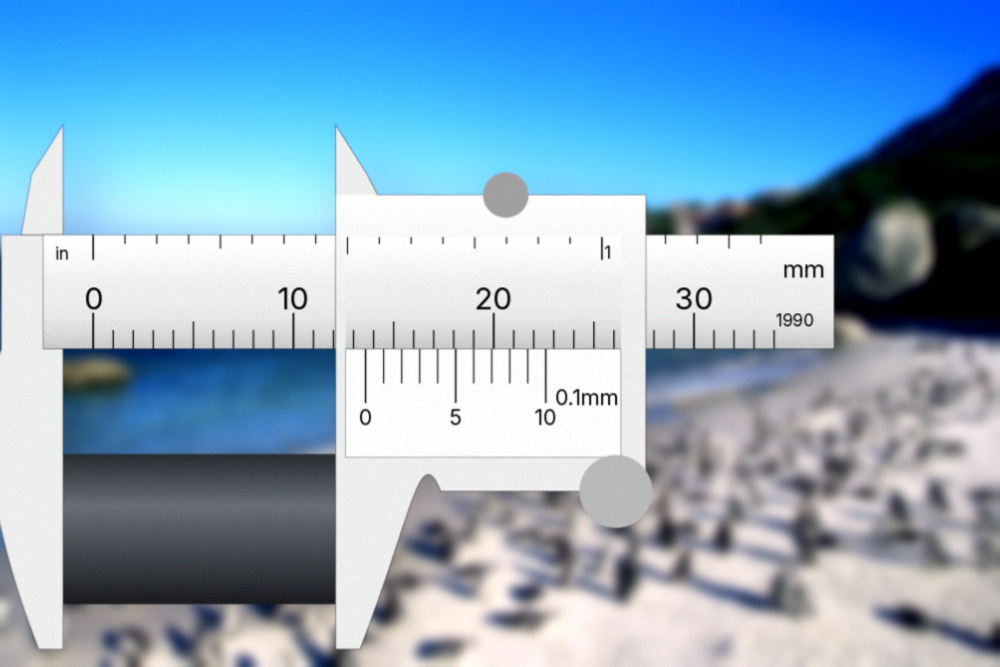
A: 13.6 mm
